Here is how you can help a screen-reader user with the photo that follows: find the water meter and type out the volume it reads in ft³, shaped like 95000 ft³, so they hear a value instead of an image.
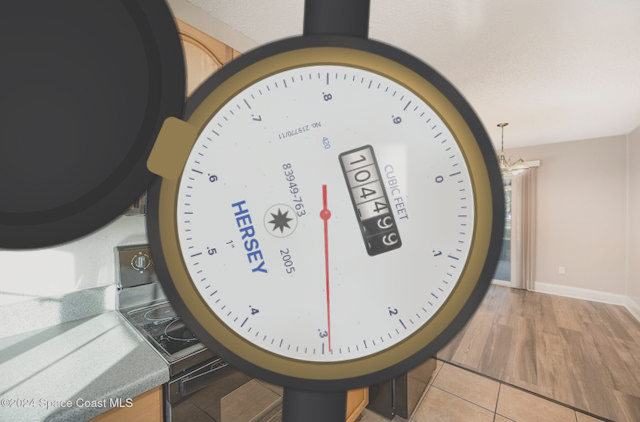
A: 104499.29 ft³
